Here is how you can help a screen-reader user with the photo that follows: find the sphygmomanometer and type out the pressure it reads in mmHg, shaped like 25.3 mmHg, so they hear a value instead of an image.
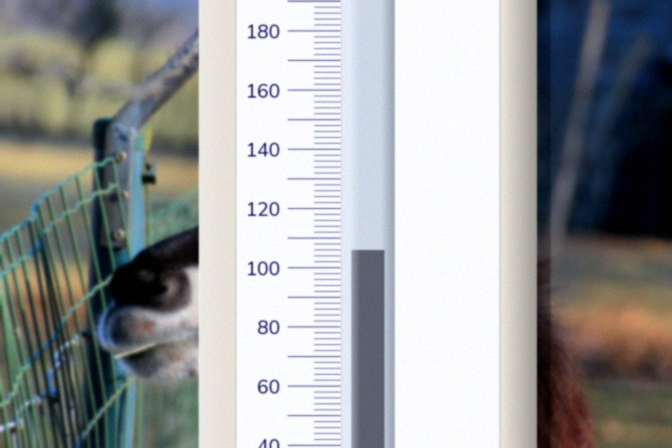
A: 106 mmHg
